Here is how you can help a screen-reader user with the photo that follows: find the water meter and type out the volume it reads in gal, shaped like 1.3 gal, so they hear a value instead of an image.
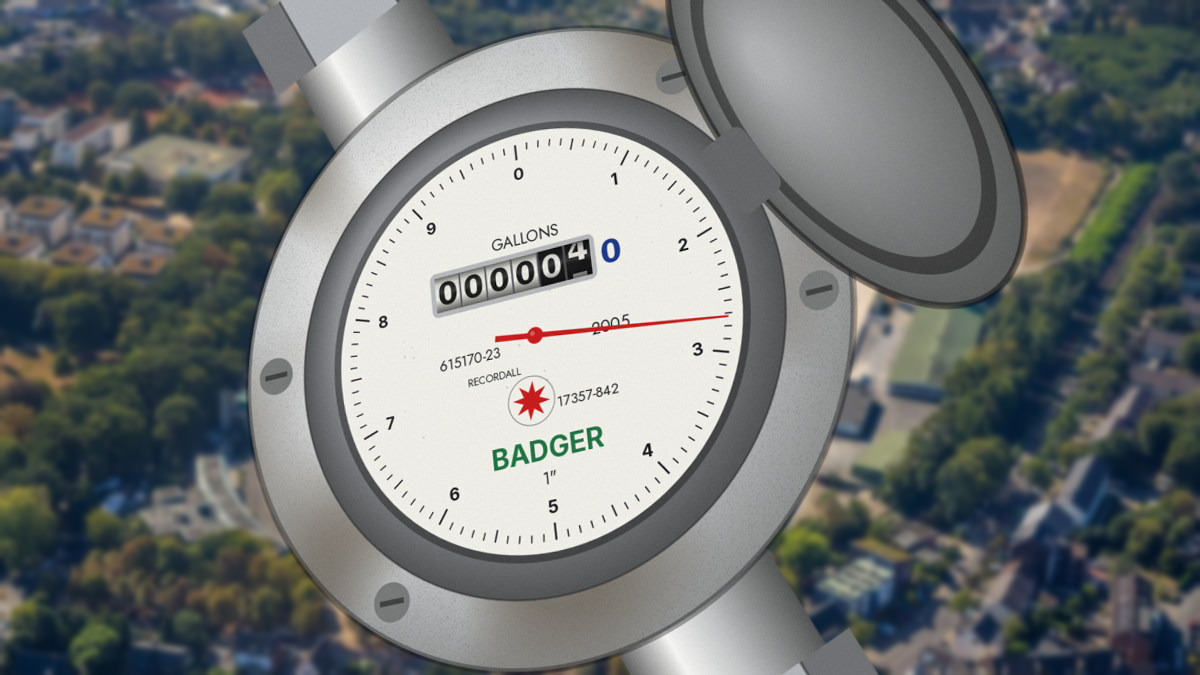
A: 42.7 gal
